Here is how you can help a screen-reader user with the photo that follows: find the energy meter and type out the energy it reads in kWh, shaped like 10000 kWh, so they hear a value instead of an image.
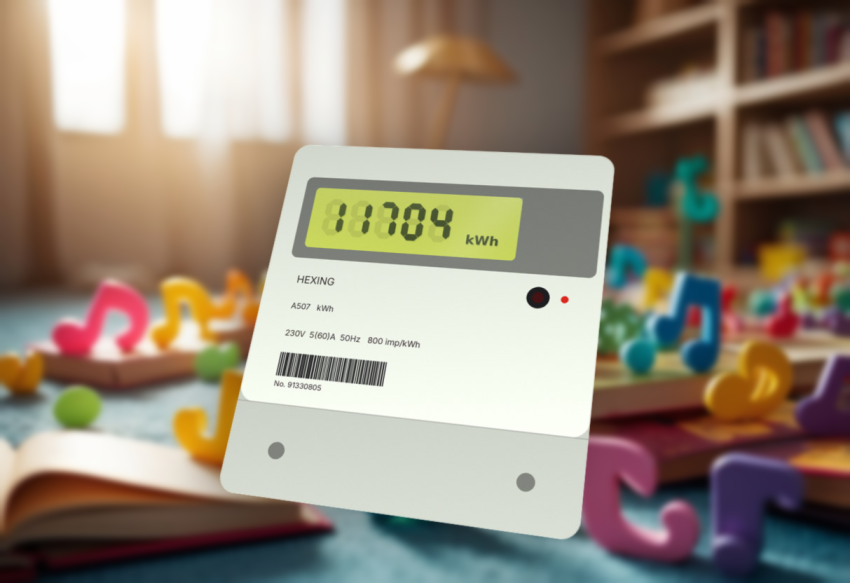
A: 11704 kWh
